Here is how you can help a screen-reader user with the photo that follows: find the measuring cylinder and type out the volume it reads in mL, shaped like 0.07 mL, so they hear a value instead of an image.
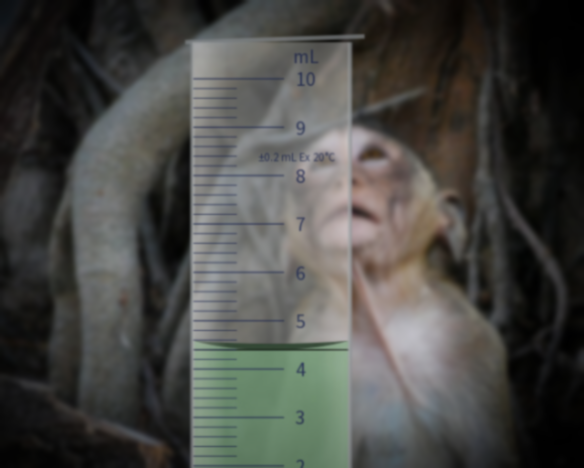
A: 4.4 mL
